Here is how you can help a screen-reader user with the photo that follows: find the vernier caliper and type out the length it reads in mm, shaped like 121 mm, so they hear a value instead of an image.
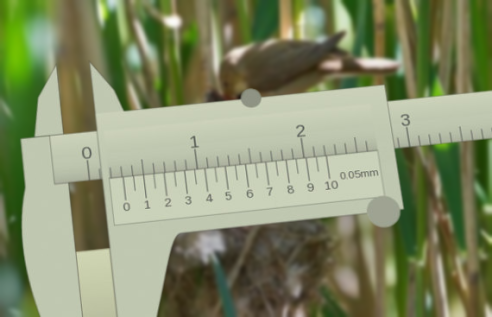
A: 3.1 mm
